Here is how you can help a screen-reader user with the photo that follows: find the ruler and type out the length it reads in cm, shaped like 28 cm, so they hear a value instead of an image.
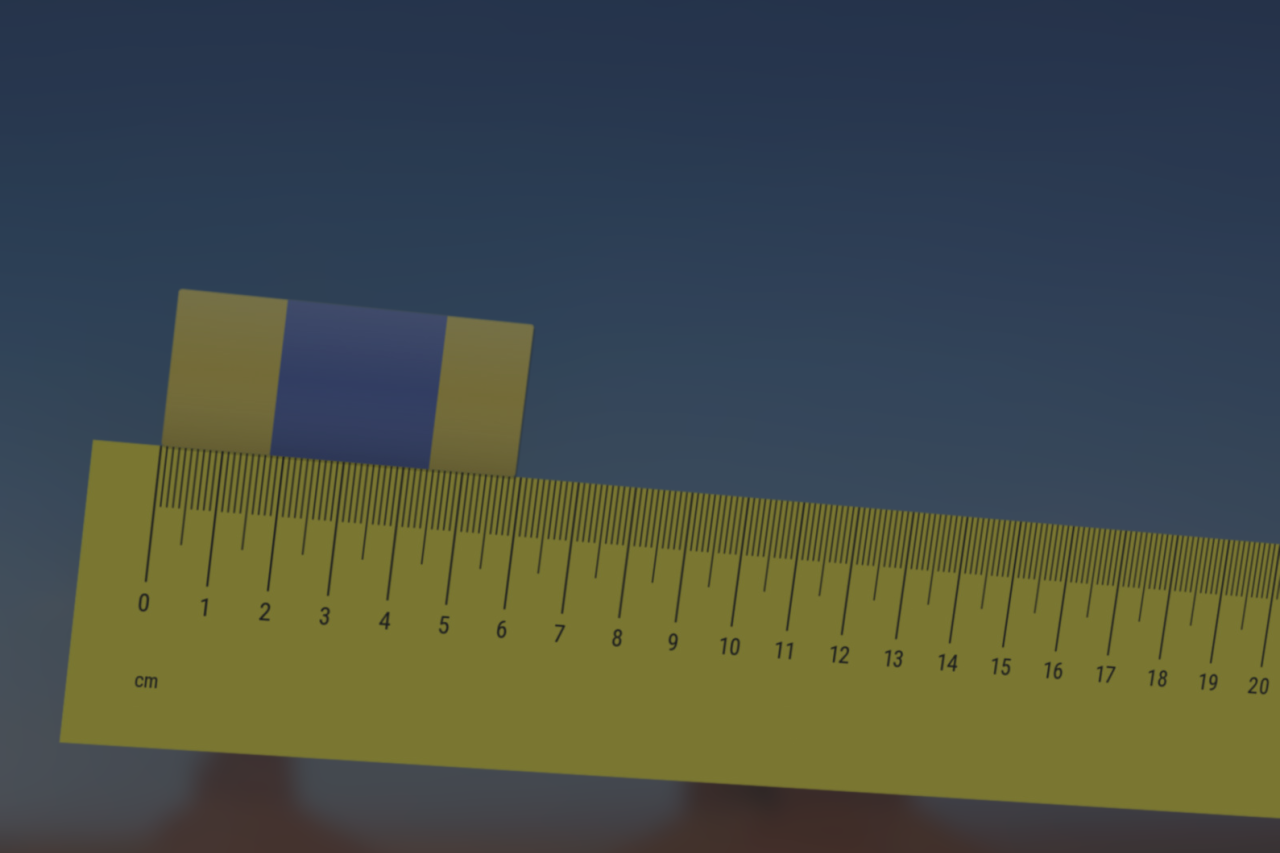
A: 5.9 cm
